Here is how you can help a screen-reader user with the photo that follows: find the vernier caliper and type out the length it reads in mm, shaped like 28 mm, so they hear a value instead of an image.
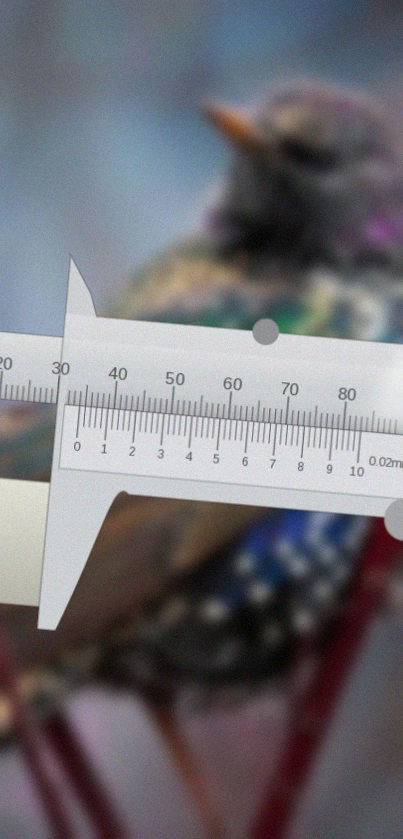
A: 34.0 mm
